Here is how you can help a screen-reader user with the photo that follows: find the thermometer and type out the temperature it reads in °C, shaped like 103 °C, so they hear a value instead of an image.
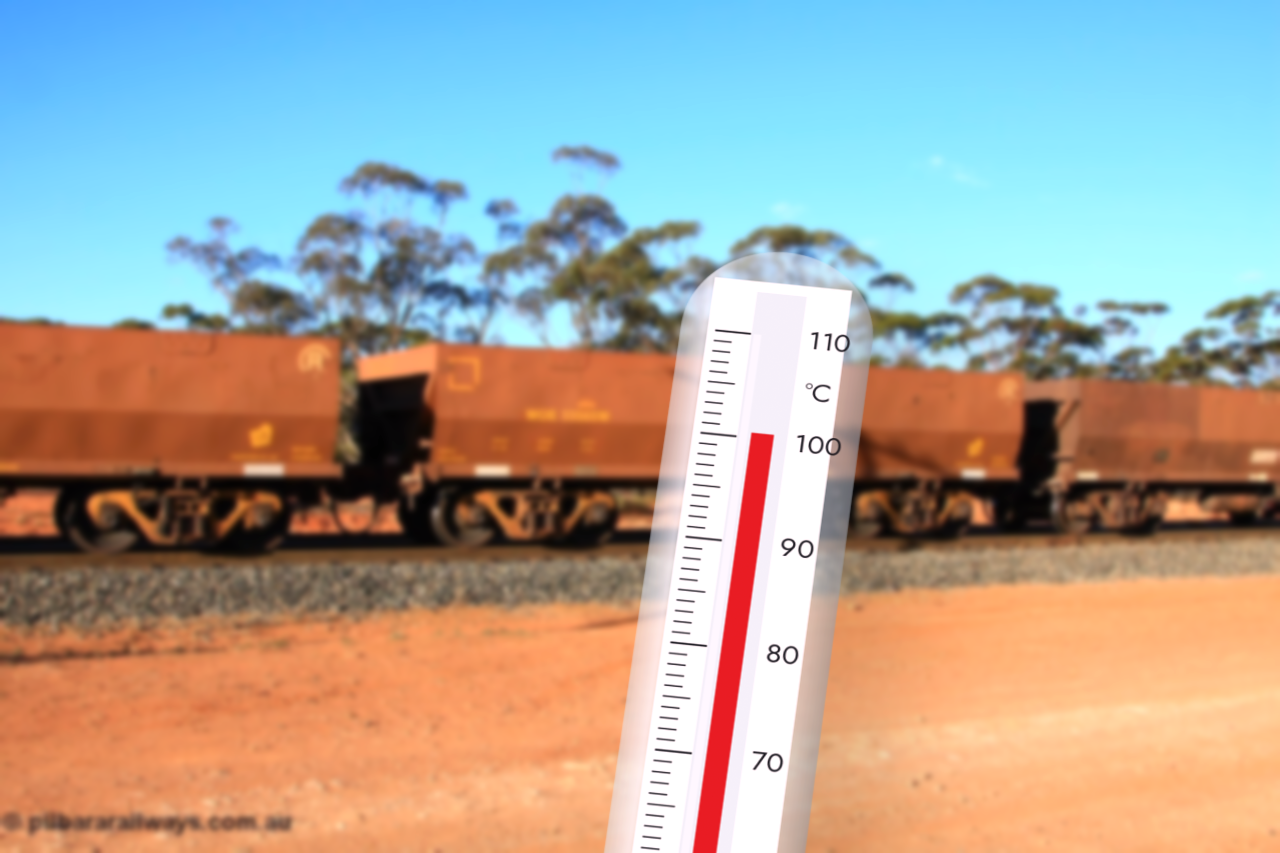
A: 100.5 °C
